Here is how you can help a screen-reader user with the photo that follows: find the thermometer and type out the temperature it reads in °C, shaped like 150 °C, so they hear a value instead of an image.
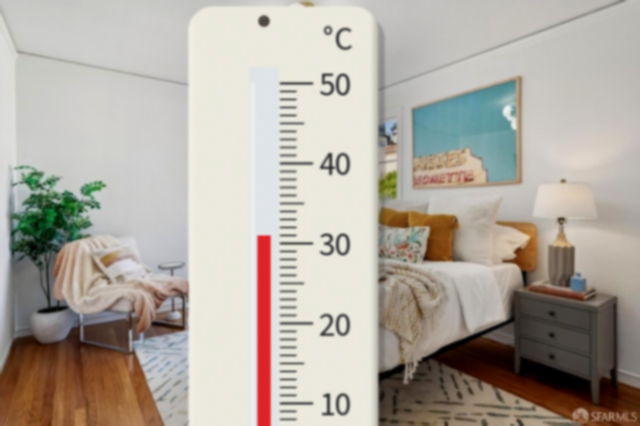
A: 31 °C
